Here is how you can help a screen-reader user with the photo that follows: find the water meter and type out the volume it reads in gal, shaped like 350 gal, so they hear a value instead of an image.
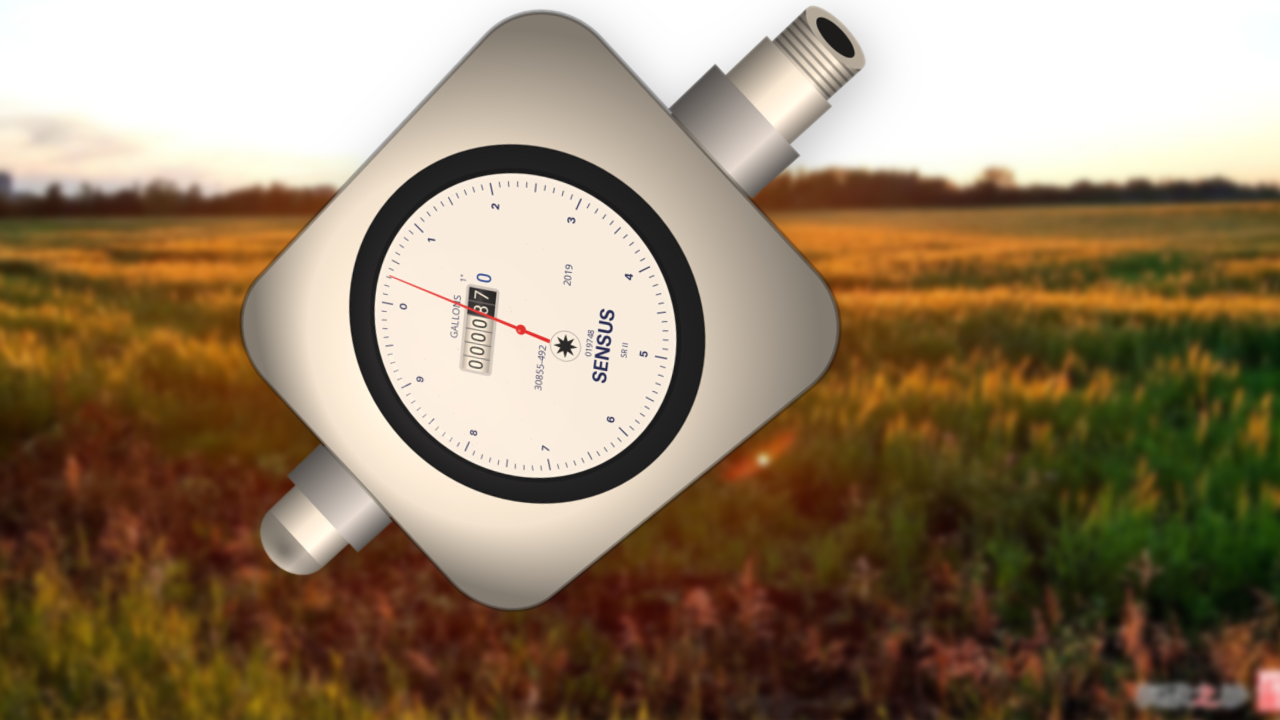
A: 870.3 gal
